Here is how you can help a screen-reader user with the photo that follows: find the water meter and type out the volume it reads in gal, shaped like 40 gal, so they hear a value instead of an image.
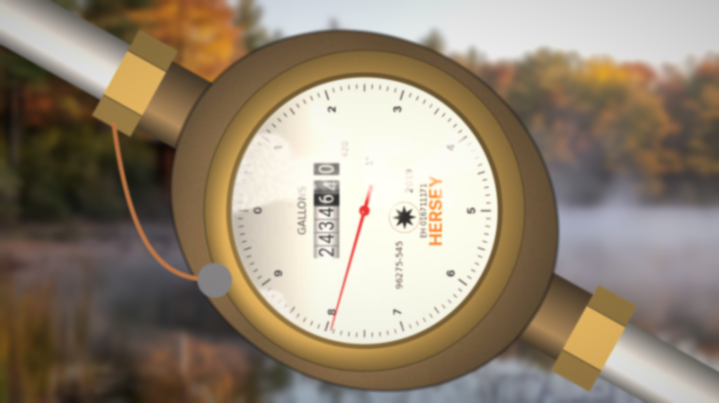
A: 2434637.9 gal
